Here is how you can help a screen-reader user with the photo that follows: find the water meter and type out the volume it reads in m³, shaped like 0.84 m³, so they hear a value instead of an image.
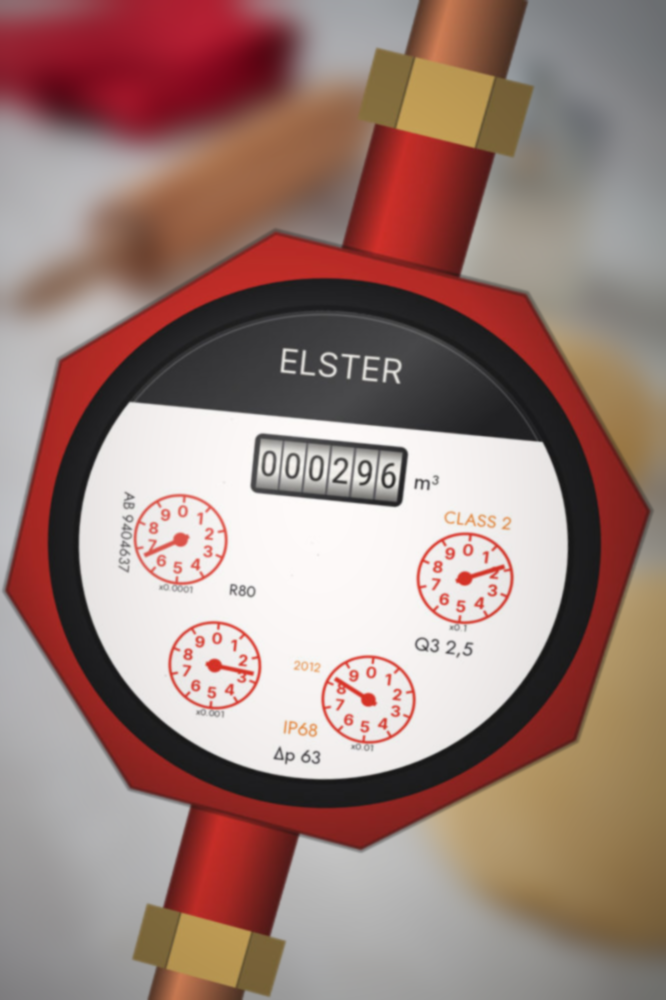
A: 296.1826 m³
